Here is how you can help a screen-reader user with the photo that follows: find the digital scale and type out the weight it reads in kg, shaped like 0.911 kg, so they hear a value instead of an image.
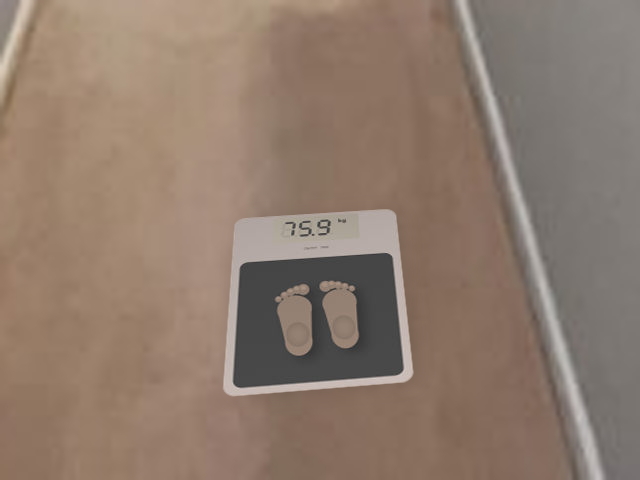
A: 75.9 kg
